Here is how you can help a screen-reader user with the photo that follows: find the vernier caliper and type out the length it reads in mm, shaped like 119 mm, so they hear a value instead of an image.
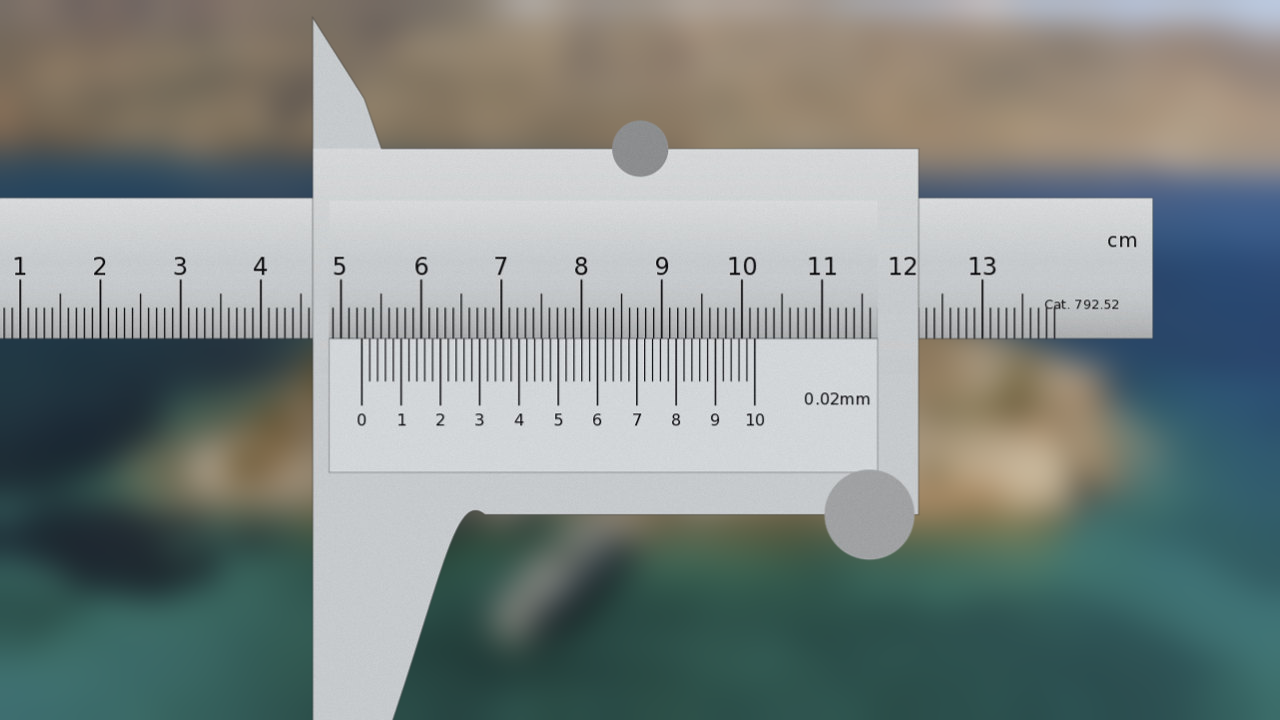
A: 52.6 mm
